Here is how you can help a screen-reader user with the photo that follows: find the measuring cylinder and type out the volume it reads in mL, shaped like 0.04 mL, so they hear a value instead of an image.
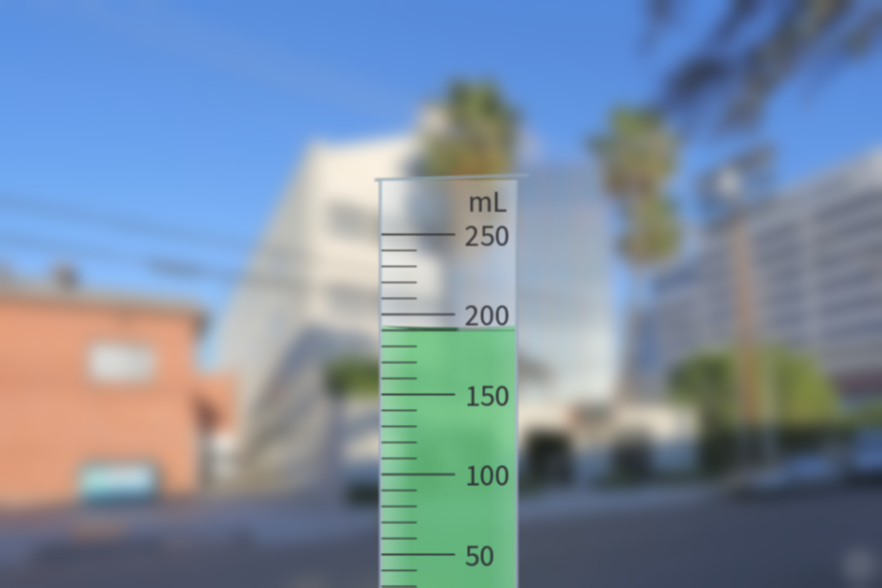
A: 190 mL
